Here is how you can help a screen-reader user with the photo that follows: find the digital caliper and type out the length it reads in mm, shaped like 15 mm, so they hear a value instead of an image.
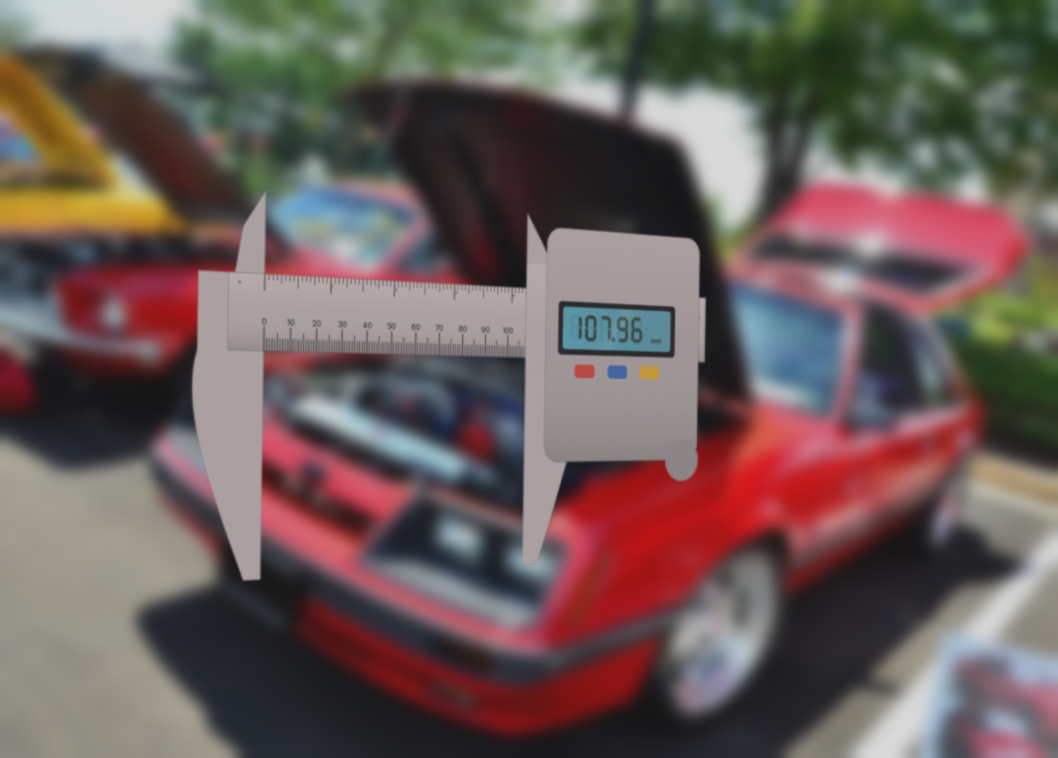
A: 107.96 mm
